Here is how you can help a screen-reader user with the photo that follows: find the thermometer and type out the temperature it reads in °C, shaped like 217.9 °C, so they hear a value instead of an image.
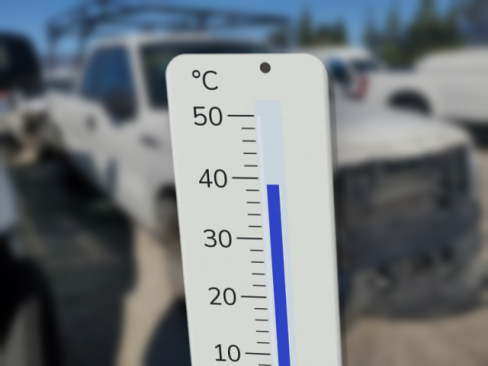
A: 39 °C
